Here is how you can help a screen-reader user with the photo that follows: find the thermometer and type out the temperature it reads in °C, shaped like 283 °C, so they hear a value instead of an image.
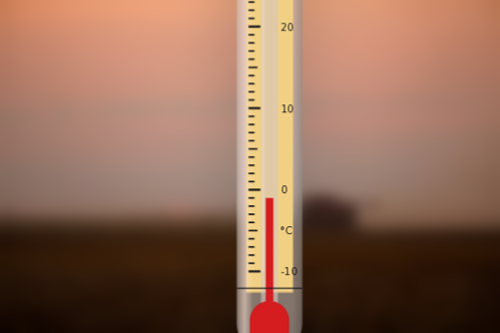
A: -1 °C
